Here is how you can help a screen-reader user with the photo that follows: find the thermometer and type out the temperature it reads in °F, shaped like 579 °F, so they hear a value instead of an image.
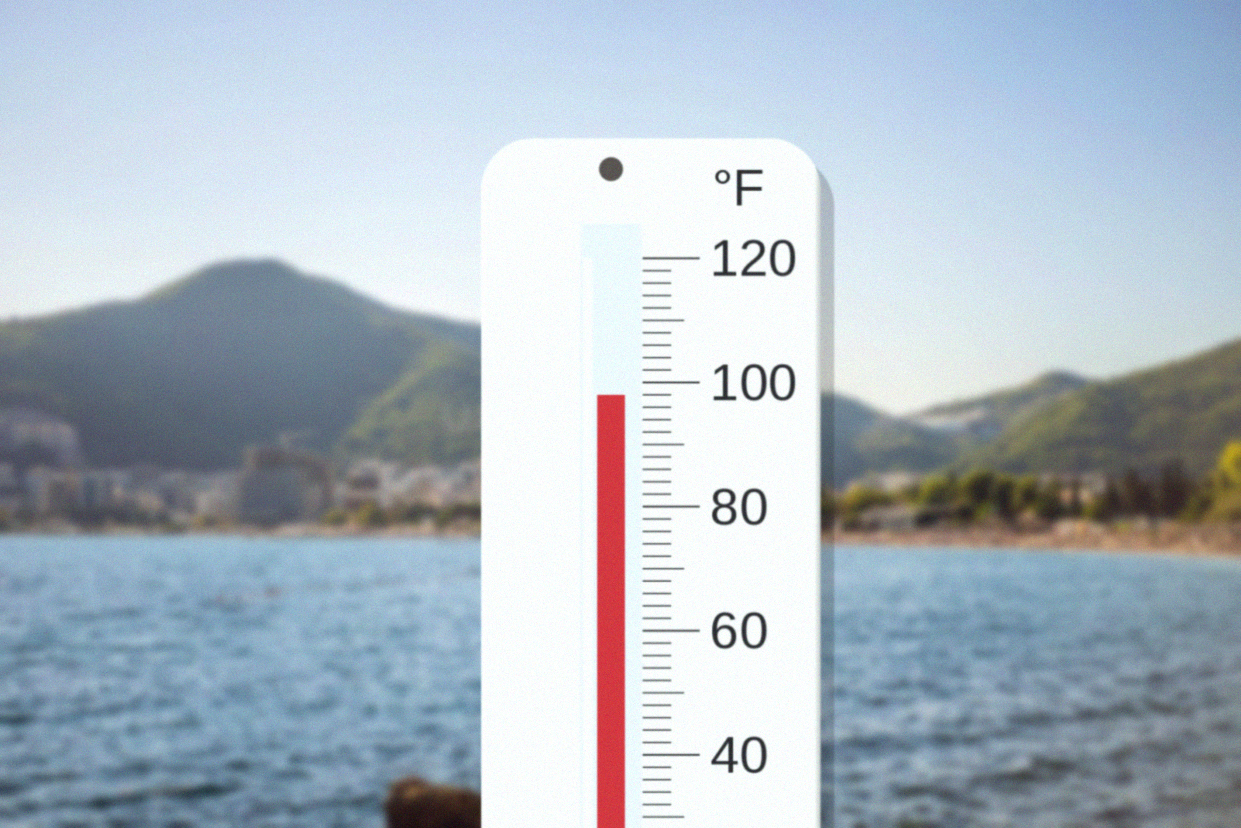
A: 98 °F
